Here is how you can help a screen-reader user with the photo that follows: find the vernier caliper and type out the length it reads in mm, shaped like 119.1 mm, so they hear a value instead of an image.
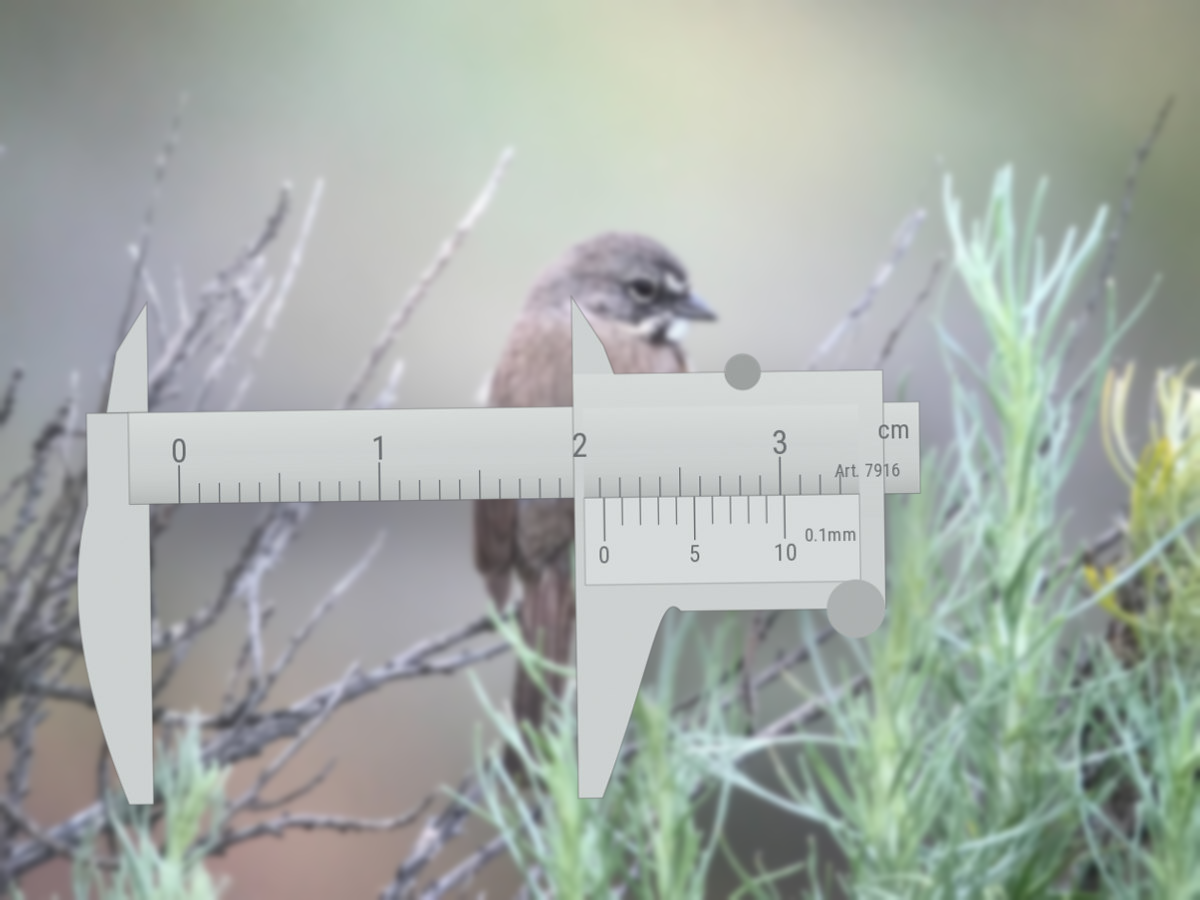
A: 21.2 mm
